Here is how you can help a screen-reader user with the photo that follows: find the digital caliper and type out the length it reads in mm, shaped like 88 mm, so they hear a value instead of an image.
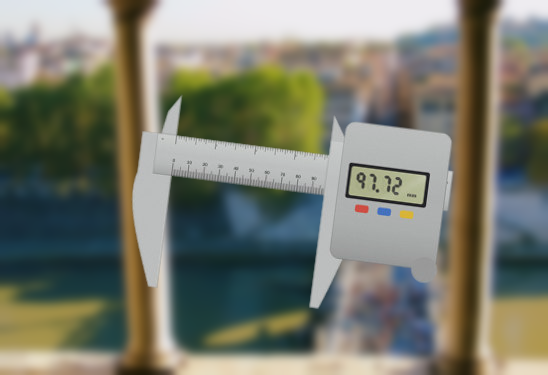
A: 97.72 mm
